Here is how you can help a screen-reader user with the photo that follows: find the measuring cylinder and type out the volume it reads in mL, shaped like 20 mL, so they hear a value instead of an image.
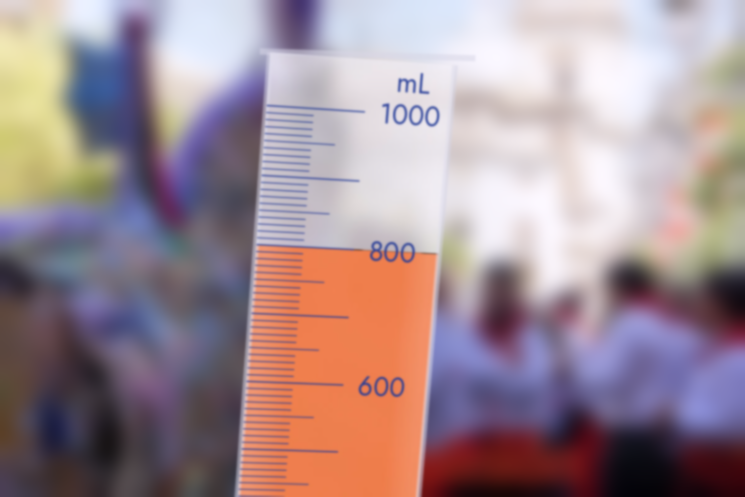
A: 800 mL
